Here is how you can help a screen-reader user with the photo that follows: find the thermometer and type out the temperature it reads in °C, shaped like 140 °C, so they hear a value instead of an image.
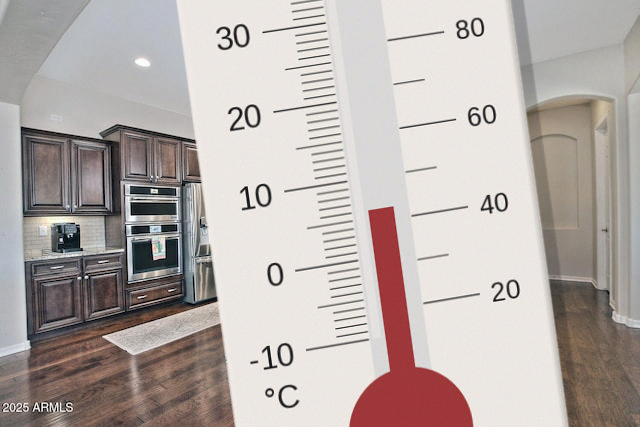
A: 6 °C
